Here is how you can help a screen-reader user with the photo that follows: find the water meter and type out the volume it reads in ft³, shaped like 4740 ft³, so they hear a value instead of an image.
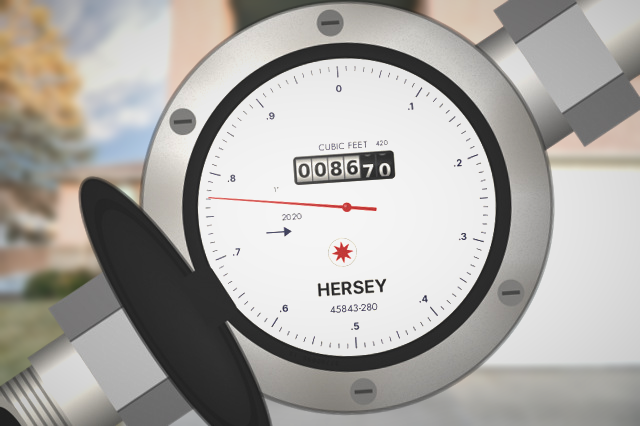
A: 8669.77 ft³
